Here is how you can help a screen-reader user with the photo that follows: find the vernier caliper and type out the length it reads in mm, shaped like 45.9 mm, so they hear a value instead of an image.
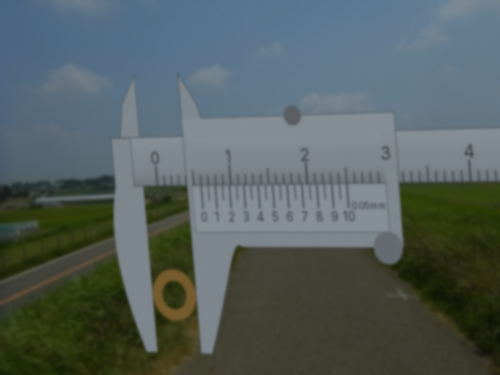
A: 6.0 mm
